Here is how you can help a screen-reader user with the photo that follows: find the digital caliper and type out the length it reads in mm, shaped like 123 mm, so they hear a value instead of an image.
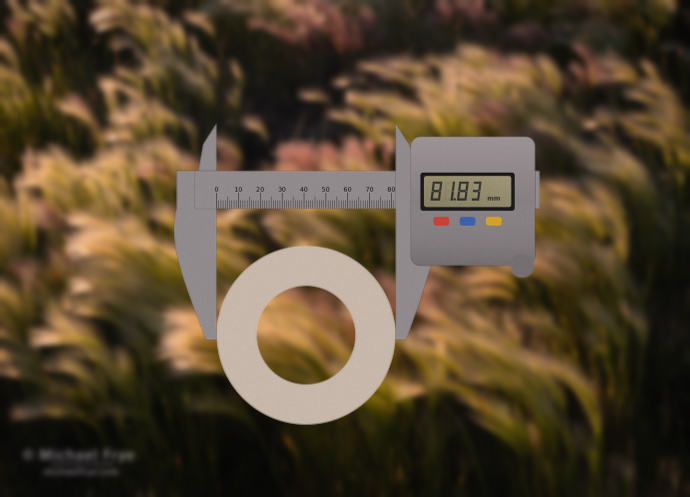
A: 81.83 mm
